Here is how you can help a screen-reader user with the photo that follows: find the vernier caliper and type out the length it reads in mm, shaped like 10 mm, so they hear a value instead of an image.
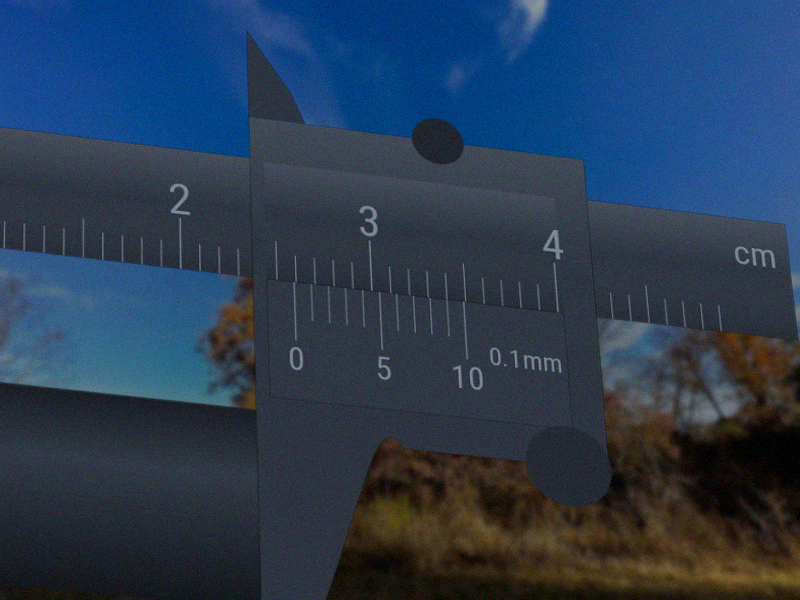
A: 25.9 mm
